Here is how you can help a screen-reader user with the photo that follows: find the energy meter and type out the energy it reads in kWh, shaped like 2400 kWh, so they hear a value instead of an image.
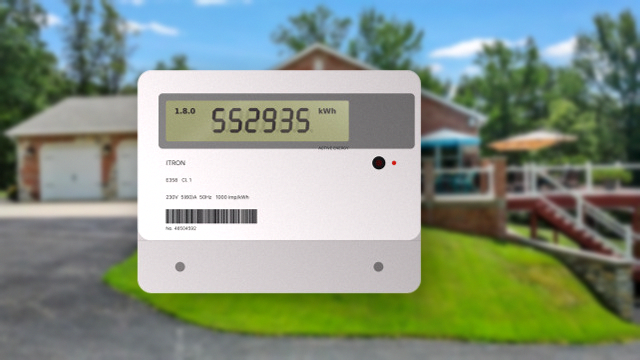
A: 552935 kWh
